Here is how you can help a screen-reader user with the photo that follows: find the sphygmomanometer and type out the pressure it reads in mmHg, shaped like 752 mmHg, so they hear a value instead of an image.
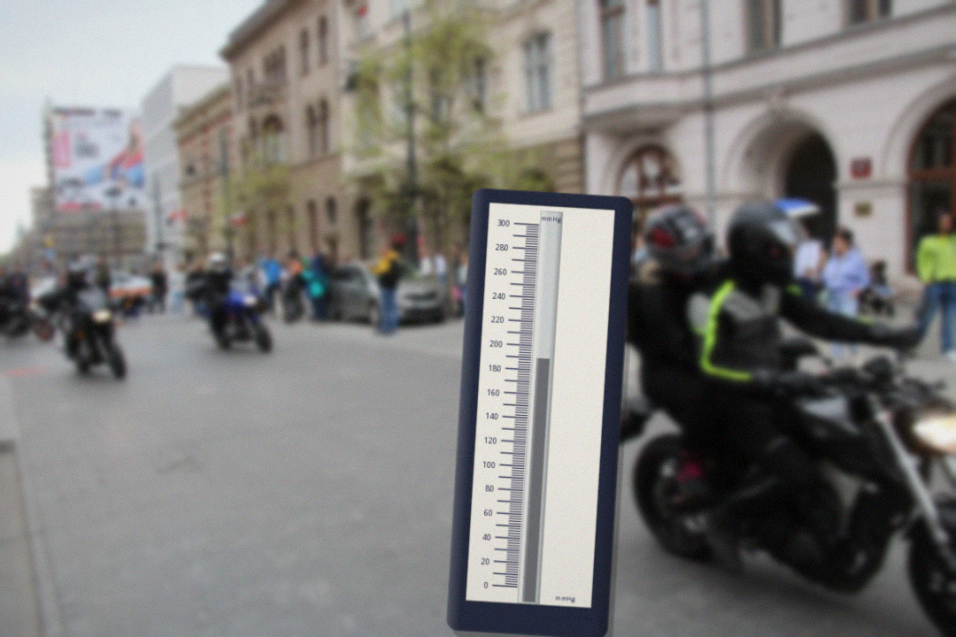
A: 190 mmHg
